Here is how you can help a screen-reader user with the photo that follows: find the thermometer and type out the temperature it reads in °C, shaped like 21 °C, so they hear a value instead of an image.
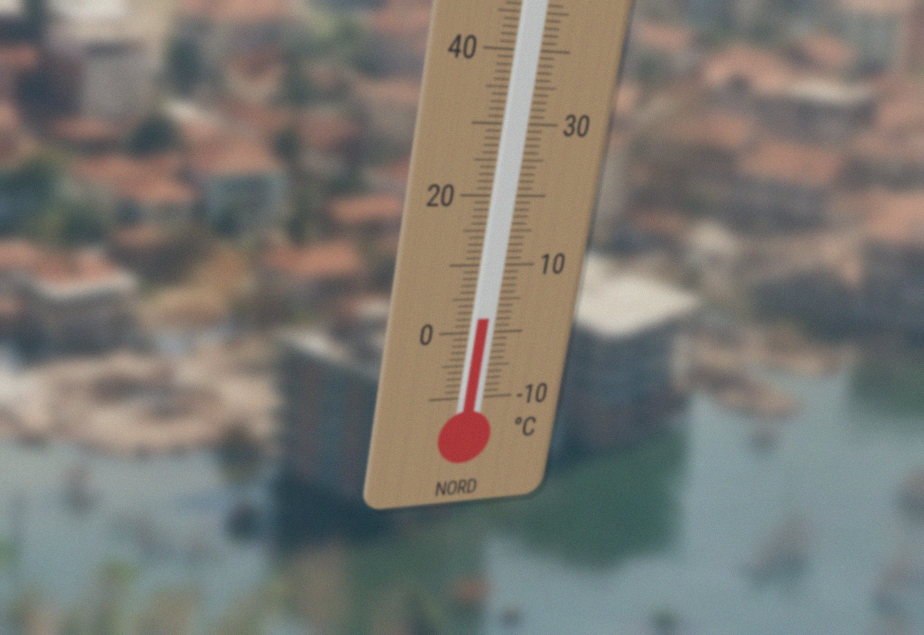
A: 2 °C
